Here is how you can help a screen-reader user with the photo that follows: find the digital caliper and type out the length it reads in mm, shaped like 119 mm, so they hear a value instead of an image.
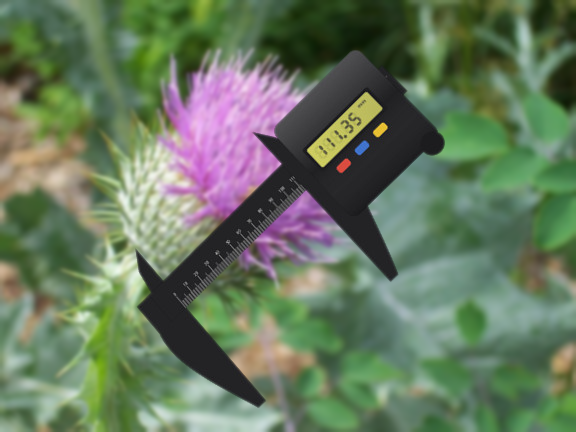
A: 111.35 mm
